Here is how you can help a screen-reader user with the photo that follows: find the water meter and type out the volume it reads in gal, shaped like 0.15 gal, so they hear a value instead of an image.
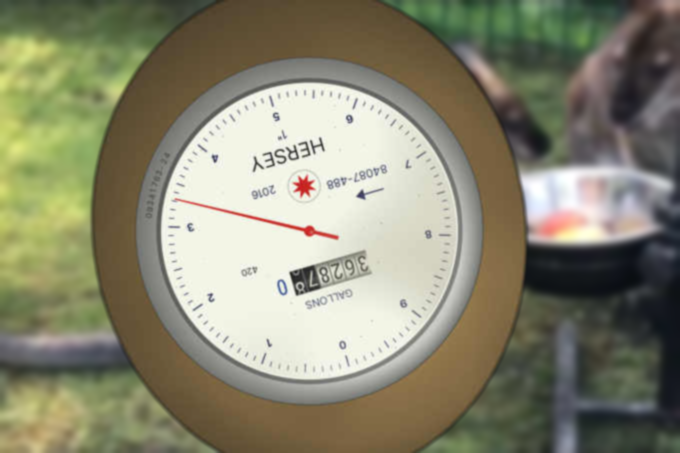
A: 3628783.3 gal
